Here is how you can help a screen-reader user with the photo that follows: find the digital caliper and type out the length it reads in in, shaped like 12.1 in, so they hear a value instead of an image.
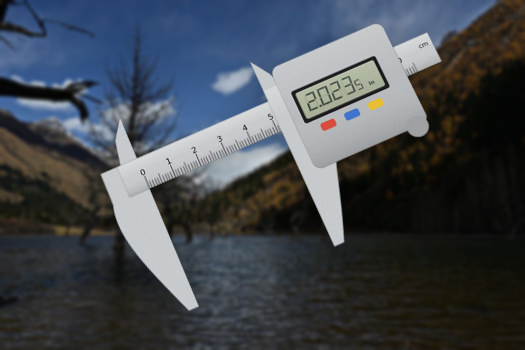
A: 2.0235 in
